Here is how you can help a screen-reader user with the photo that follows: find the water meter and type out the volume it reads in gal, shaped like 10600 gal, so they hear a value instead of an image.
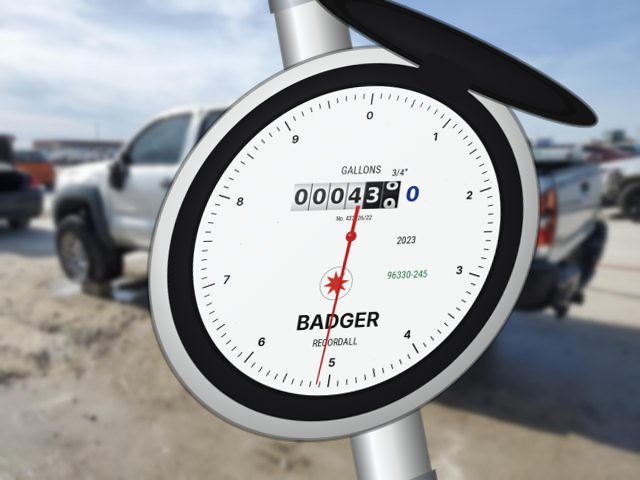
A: 4385.1 gal
